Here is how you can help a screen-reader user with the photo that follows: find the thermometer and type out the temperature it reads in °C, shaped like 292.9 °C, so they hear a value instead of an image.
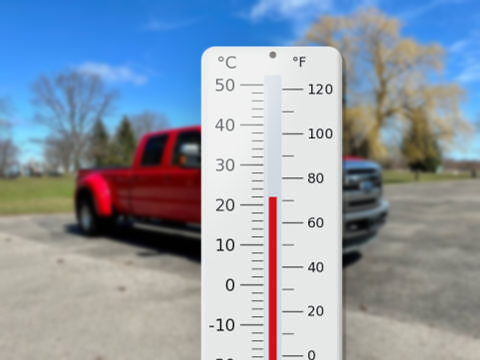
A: 22 °C
